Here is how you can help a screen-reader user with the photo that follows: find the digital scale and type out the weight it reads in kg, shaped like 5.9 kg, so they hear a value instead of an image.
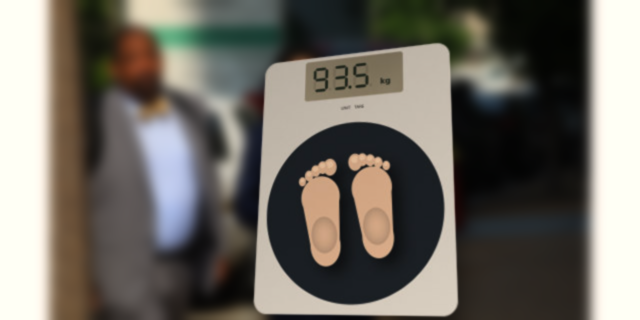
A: 93.5 kg
